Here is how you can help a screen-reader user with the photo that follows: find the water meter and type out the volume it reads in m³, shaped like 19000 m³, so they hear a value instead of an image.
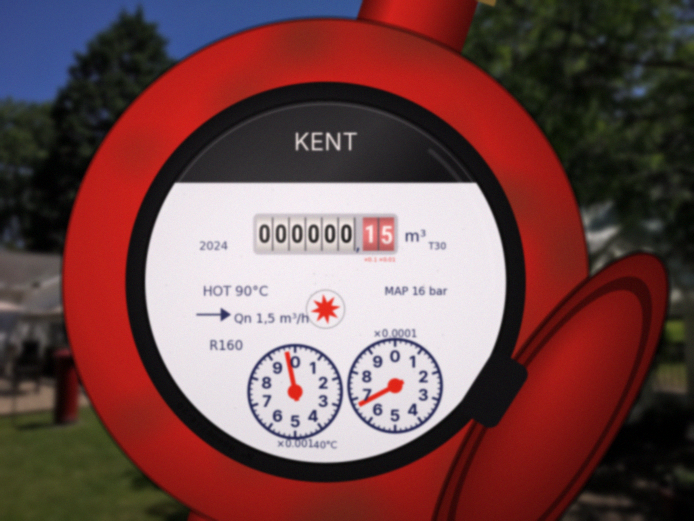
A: 0.1496 m³
